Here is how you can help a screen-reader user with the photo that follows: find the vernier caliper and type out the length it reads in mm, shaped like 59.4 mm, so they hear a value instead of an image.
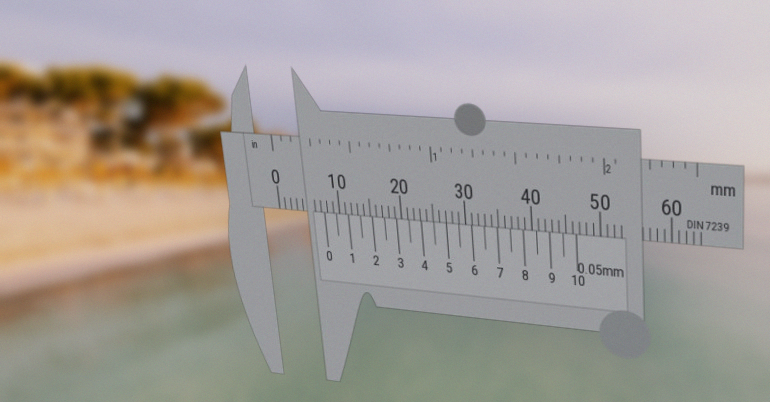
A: 7.5 mm
